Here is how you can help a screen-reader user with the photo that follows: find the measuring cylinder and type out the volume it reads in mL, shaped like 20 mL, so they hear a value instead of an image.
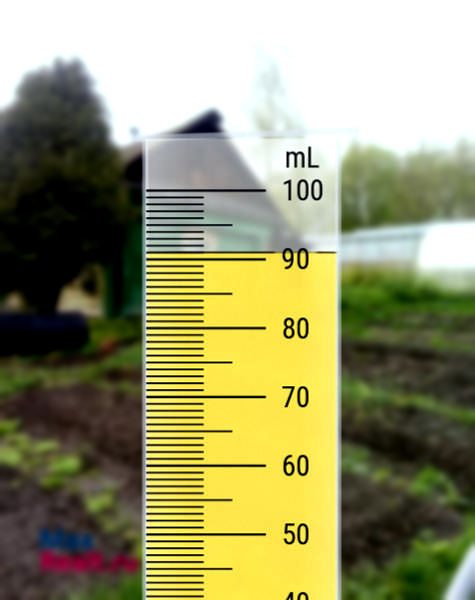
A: 91 mL
